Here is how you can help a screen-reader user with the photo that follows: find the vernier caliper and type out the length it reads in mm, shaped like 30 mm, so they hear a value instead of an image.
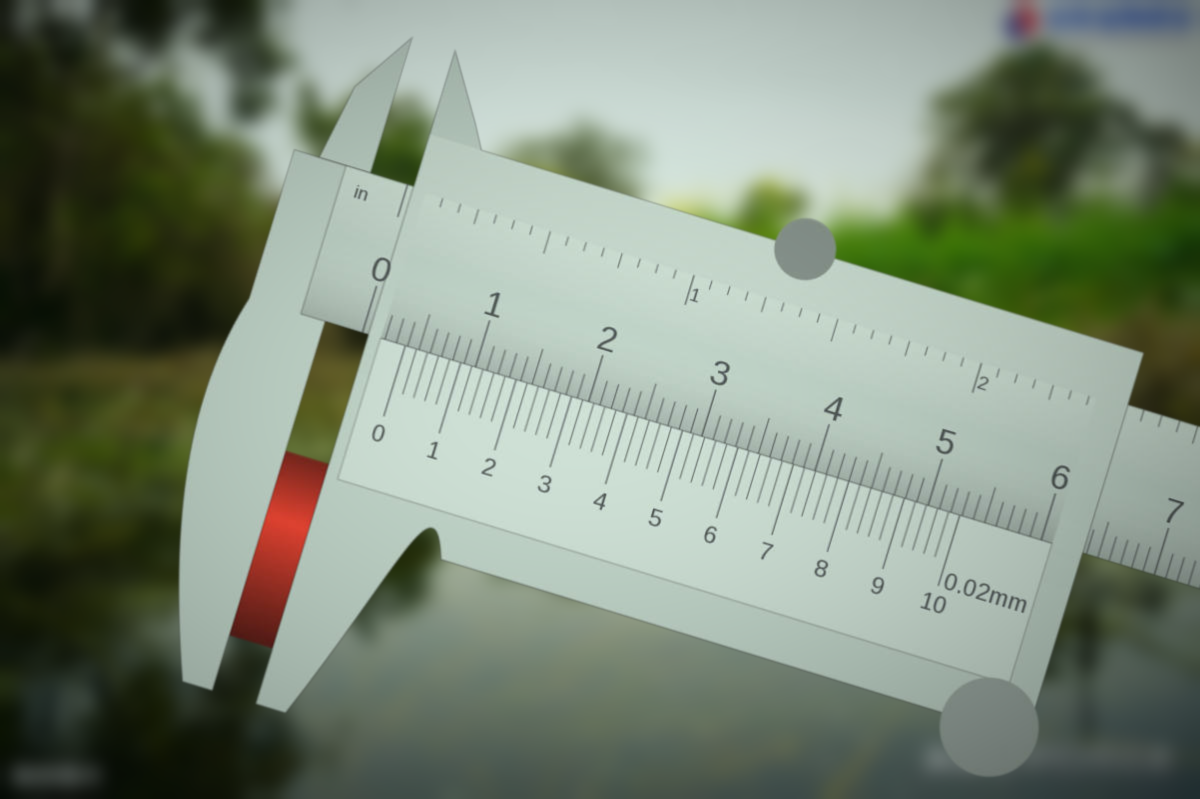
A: 3.8 mm
